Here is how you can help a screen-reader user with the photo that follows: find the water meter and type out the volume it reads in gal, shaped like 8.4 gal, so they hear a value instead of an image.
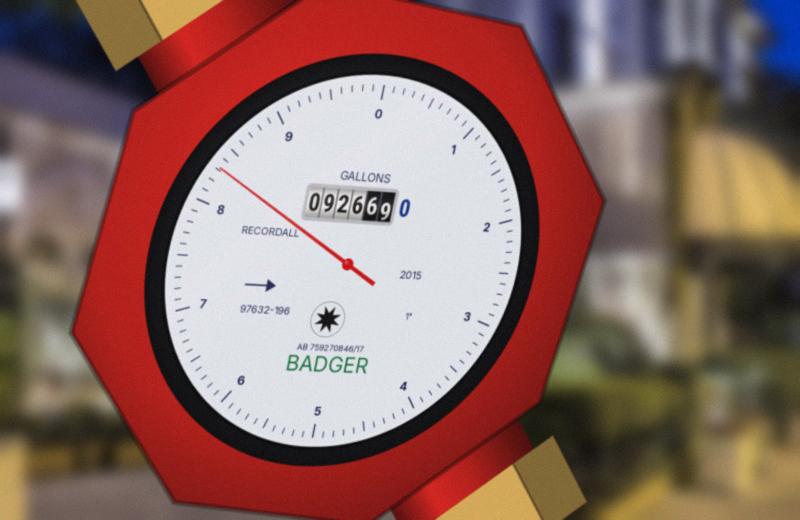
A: 926688.3 gal
